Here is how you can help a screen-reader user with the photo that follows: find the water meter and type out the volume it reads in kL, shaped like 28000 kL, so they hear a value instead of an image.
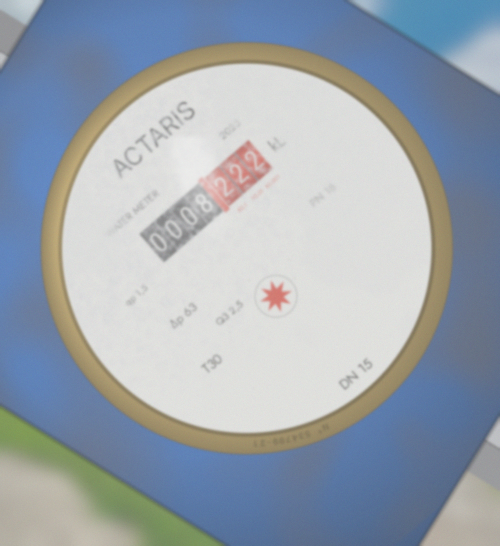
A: 8.222 kL
